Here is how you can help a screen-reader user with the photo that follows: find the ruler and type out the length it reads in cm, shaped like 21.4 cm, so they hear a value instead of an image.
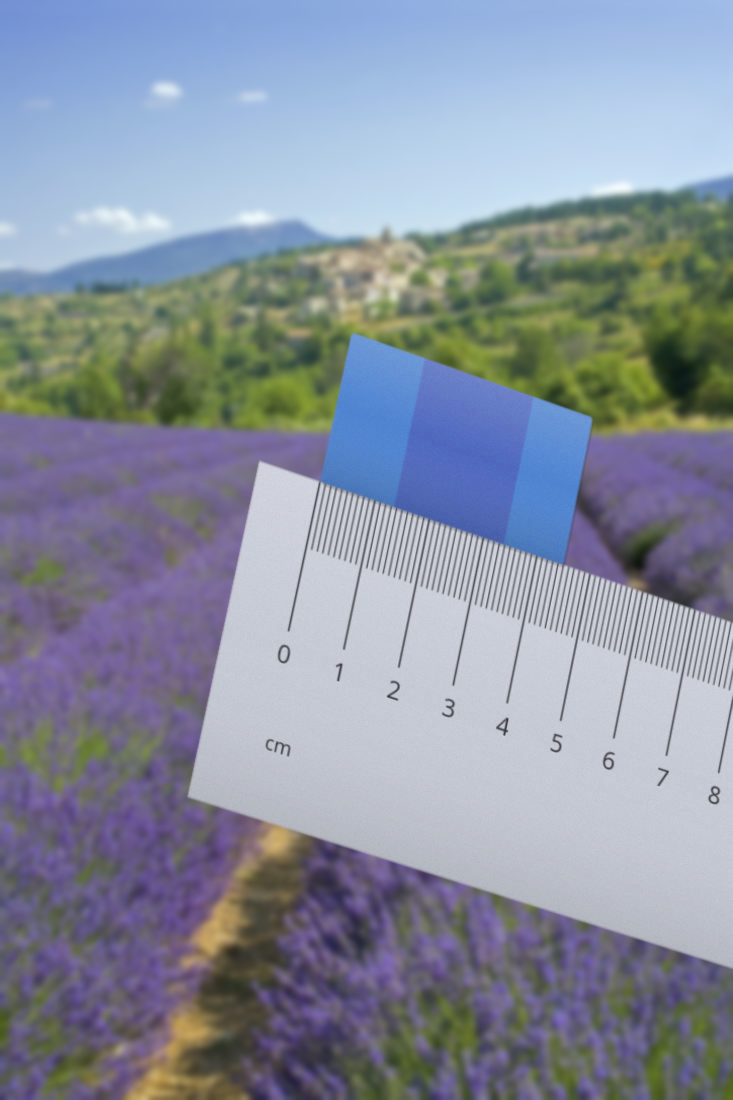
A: 4.5 cm
